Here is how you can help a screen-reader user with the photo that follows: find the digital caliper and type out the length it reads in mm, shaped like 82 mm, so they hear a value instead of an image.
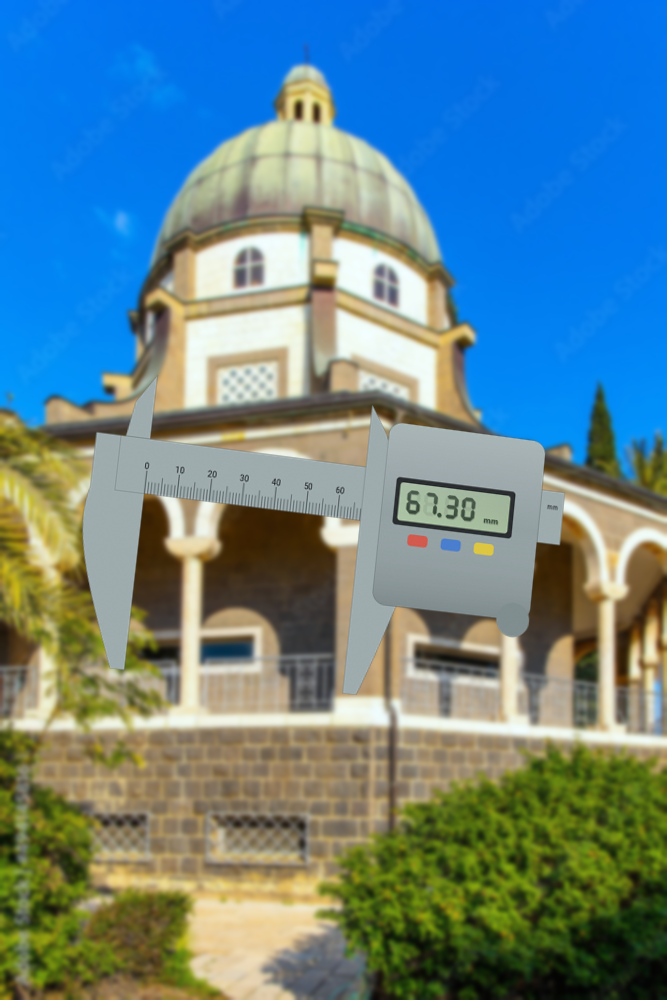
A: 67.30 mm
